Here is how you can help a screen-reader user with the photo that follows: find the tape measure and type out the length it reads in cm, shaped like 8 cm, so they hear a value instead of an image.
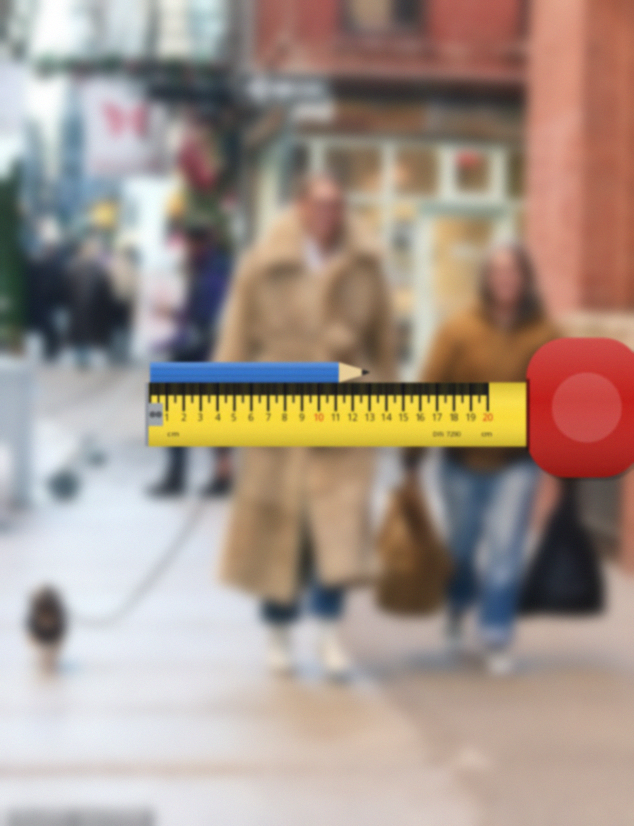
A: 13 cm
